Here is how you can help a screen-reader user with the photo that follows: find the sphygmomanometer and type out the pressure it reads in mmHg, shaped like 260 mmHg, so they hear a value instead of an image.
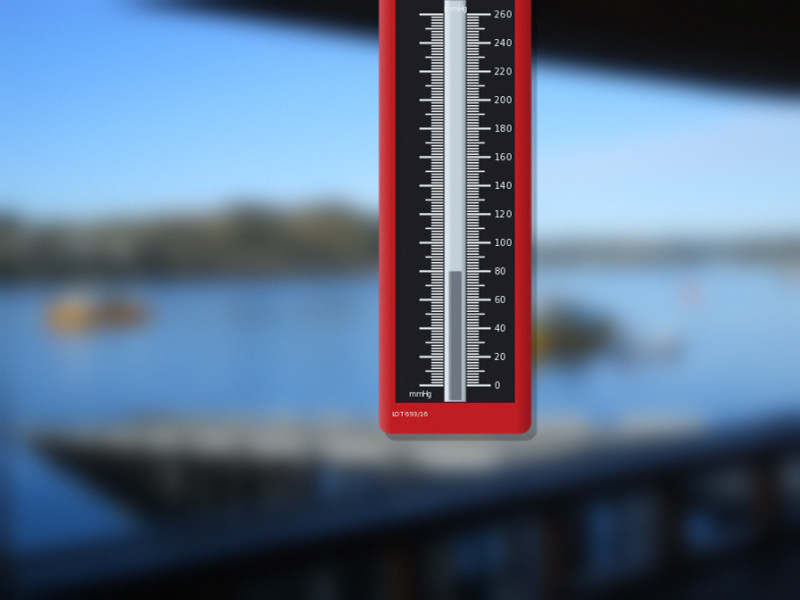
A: 80 mmHg
